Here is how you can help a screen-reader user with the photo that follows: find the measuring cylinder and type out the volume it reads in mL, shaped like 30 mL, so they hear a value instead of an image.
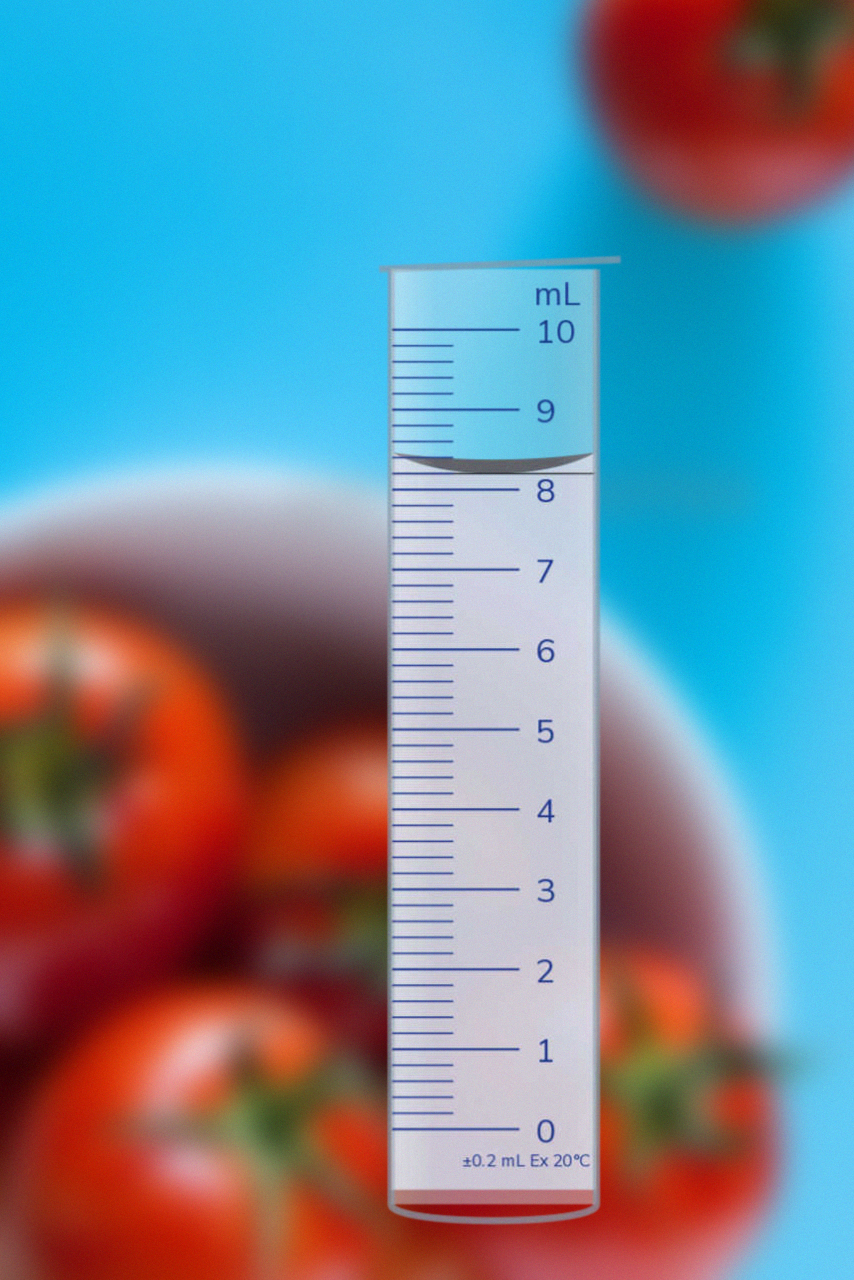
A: 8.2 mL
